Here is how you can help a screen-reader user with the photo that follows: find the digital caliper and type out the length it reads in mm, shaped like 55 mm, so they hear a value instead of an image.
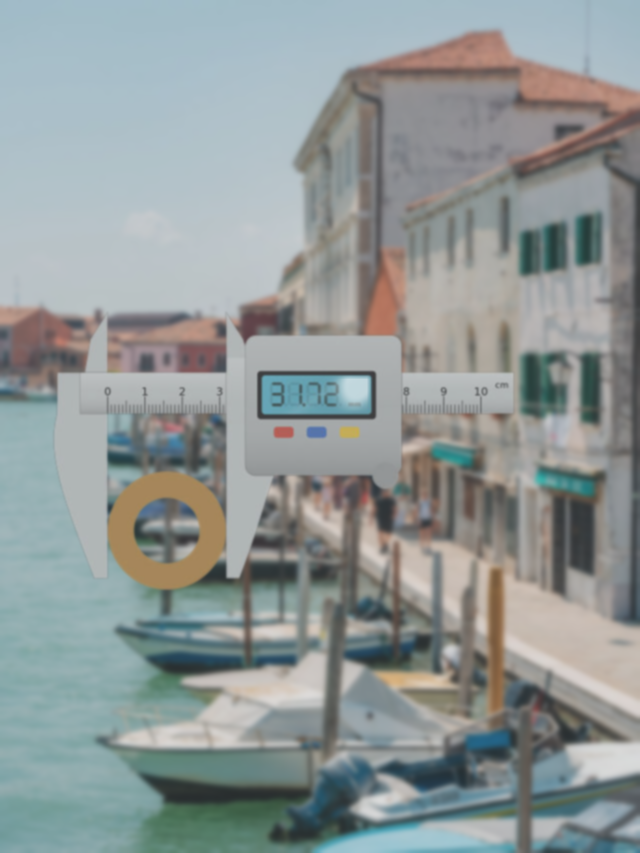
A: 31.72 mm
